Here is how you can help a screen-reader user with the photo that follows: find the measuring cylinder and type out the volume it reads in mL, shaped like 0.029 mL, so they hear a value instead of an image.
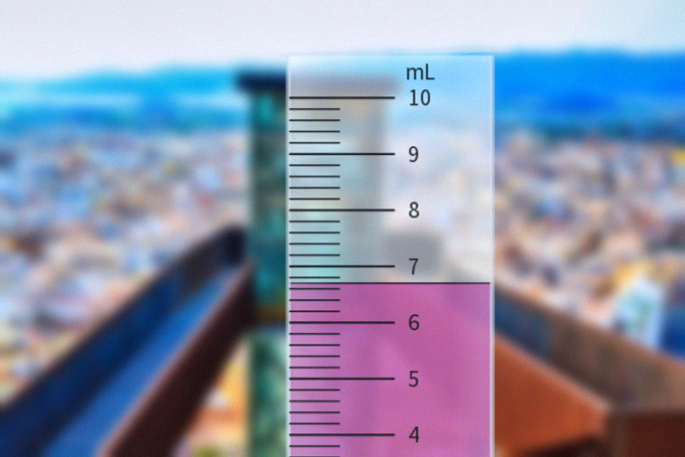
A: 6.7 mL
